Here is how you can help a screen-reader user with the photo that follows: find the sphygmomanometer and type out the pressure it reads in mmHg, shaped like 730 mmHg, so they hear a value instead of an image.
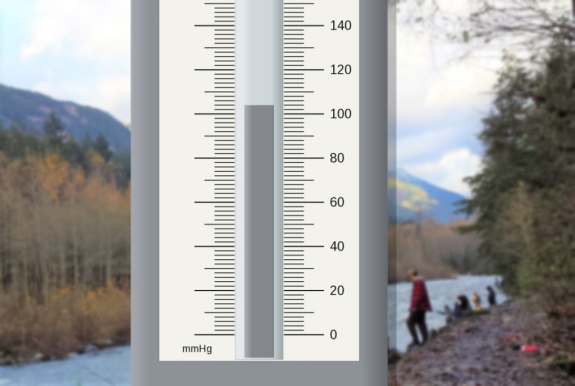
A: 104 mmHg
